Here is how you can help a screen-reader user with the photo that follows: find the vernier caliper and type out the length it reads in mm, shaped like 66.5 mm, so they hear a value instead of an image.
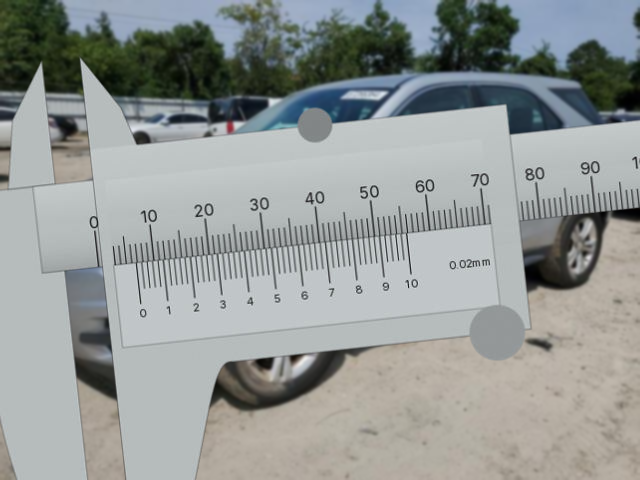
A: 6.8 mm
